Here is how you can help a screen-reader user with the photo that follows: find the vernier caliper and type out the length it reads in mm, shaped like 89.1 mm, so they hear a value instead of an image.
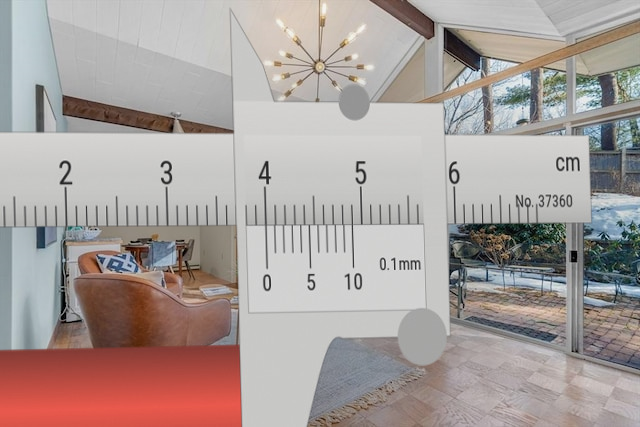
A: 40.0 mm
